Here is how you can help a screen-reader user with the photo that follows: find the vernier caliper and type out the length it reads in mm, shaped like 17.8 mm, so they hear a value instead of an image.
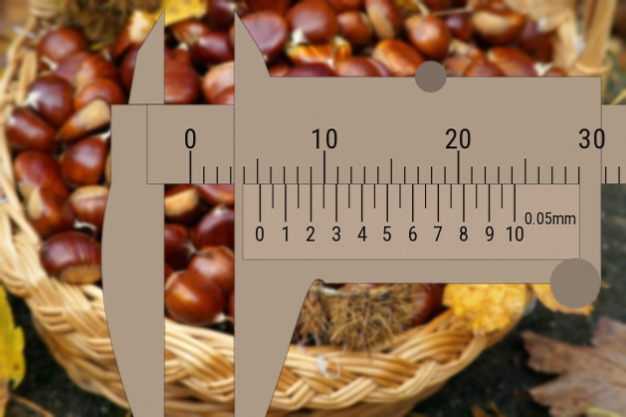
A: 5.2 mm
